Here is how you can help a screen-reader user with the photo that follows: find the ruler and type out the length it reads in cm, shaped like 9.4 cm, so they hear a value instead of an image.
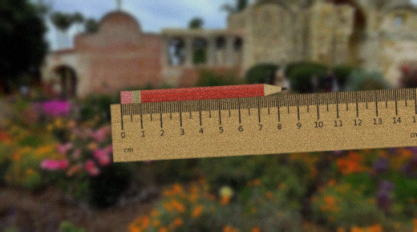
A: 8.5 cm
